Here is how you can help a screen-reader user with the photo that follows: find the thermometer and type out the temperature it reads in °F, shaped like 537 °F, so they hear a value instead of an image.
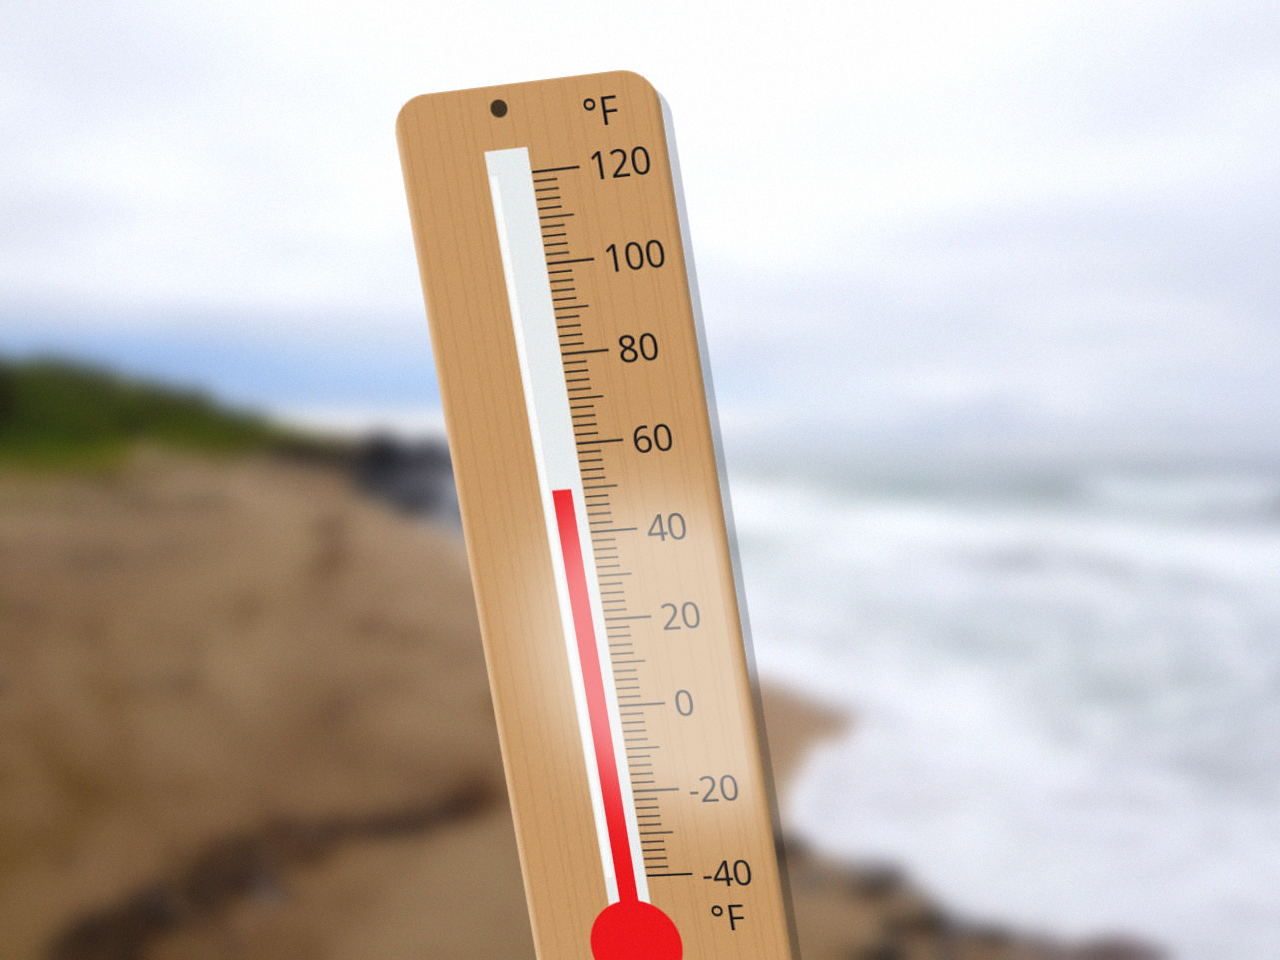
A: 50 °F
